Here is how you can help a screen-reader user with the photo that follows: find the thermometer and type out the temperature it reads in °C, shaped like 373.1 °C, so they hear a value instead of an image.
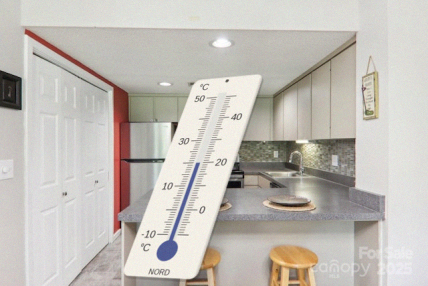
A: 20 °C
